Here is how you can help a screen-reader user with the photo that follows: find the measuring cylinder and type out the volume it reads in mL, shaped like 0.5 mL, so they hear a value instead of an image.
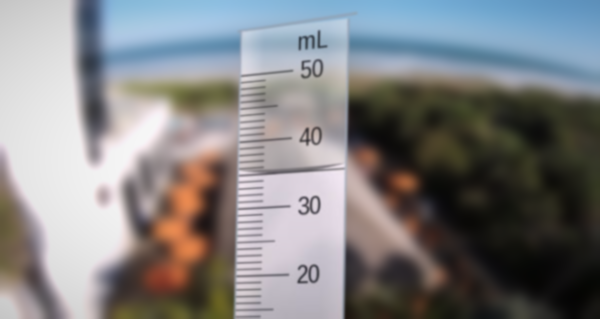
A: 35 mL
